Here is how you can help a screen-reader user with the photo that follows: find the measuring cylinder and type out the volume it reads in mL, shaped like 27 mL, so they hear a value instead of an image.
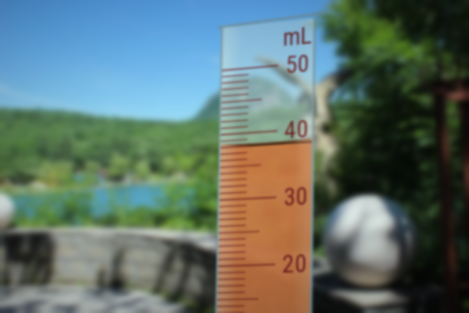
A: 38 mL
